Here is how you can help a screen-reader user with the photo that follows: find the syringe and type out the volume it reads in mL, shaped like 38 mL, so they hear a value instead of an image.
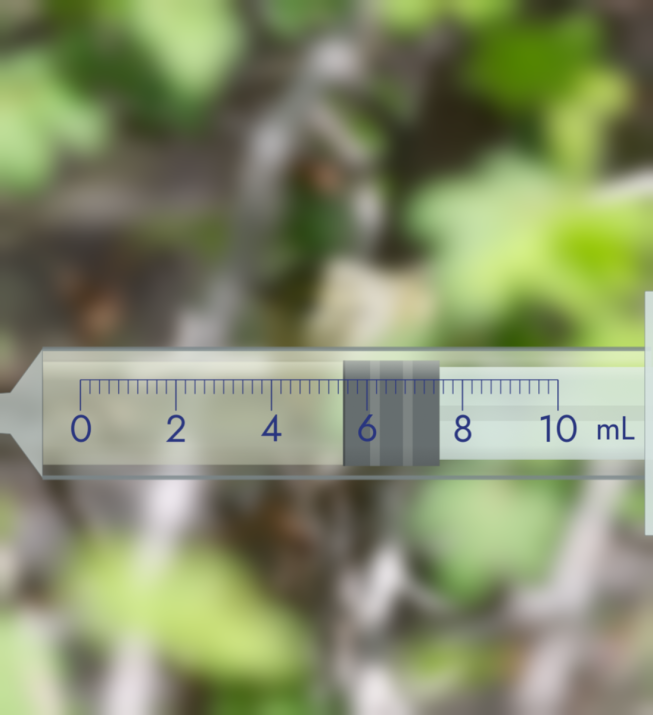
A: 5.5 mL
